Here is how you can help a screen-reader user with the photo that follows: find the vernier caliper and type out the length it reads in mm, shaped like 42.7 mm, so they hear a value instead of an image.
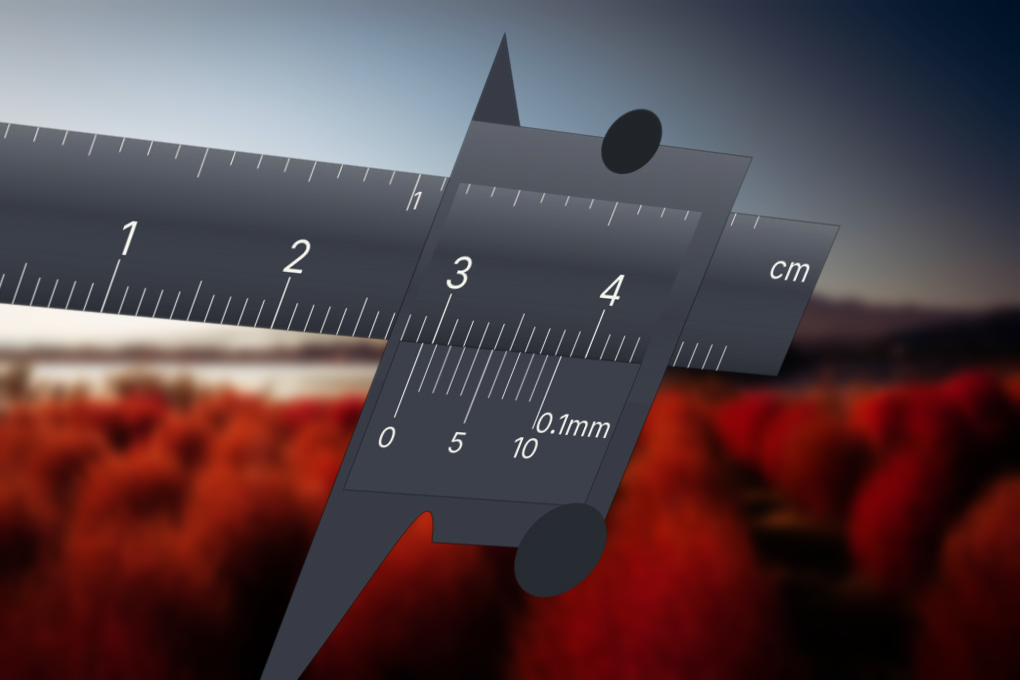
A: 29.4 mm
